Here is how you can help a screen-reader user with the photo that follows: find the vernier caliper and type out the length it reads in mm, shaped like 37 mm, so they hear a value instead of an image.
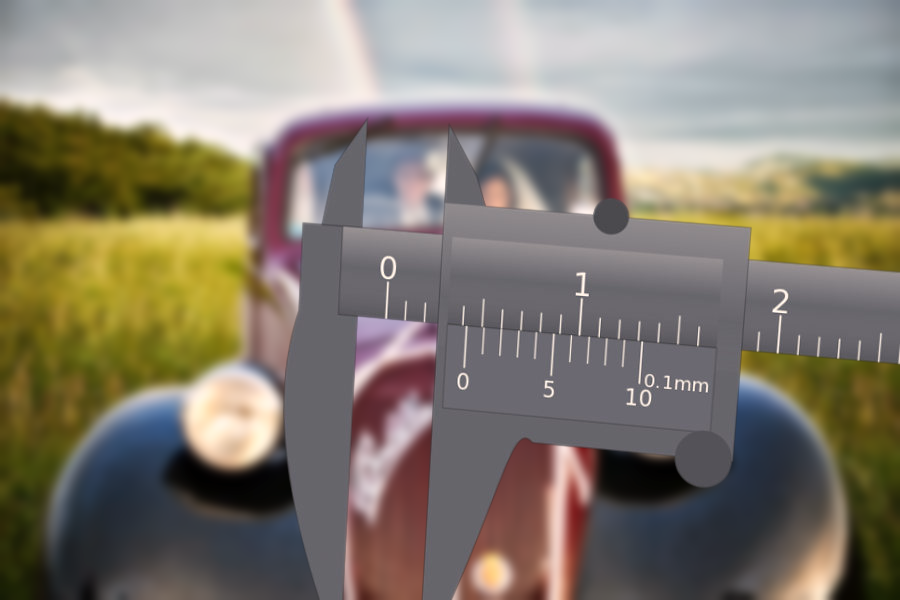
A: 4.2 mm
